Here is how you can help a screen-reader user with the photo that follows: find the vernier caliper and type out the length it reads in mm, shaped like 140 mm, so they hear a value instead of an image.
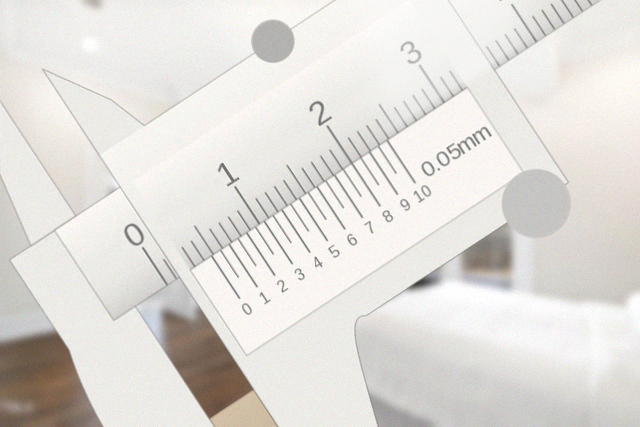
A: 4.8 mm
